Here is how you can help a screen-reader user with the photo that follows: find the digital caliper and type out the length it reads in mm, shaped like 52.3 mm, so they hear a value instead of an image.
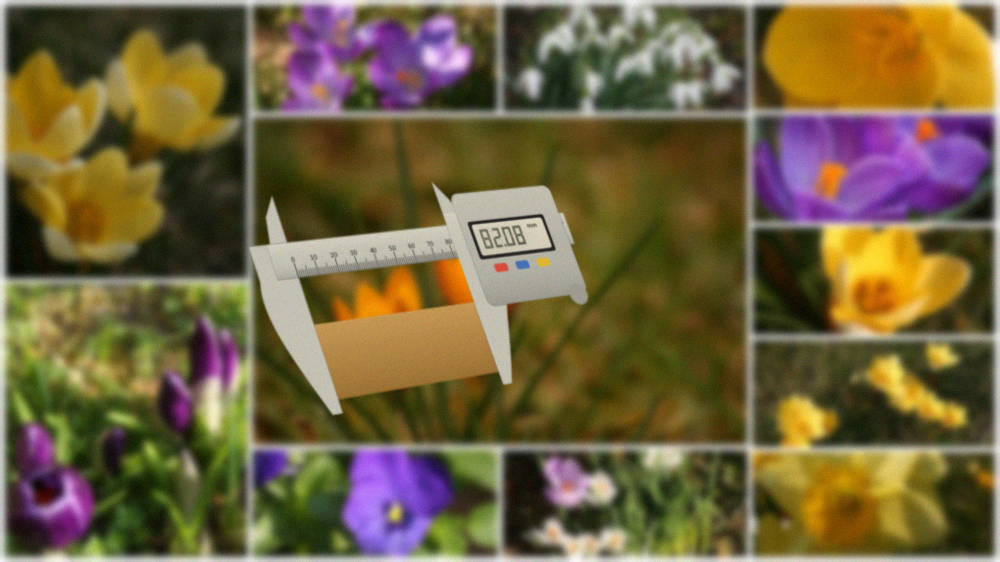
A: 82.08 mm
